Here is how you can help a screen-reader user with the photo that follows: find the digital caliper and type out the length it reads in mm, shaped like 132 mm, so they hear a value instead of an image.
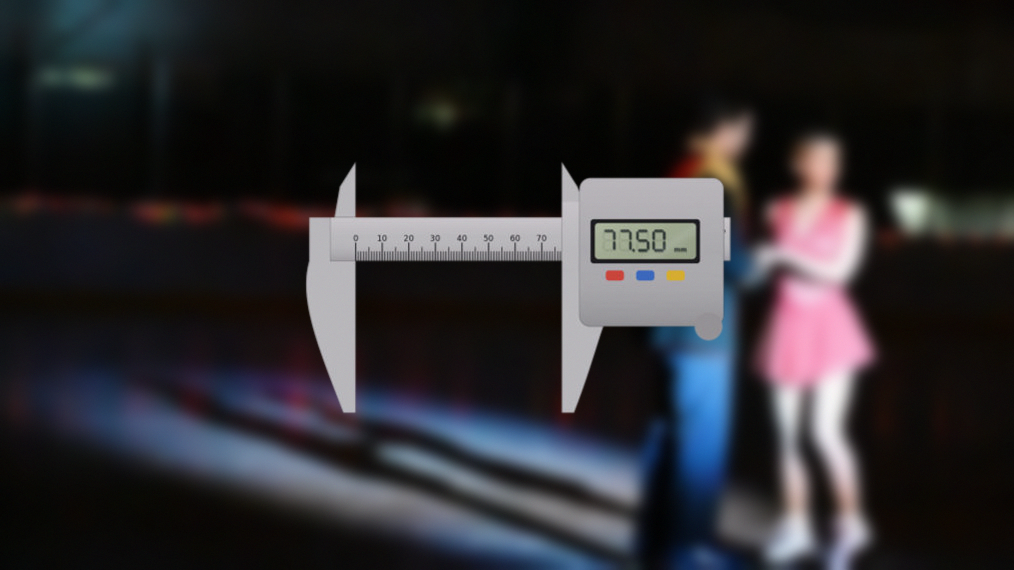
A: 77.50 mm
